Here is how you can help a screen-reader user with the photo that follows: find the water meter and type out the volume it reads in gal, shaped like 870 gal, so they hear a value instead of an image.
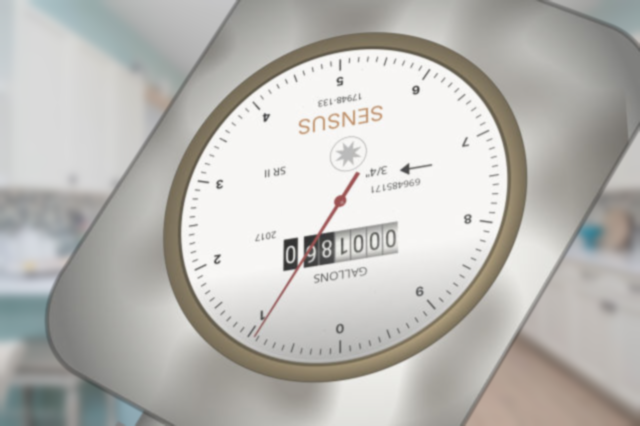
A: 1860.9 gal
